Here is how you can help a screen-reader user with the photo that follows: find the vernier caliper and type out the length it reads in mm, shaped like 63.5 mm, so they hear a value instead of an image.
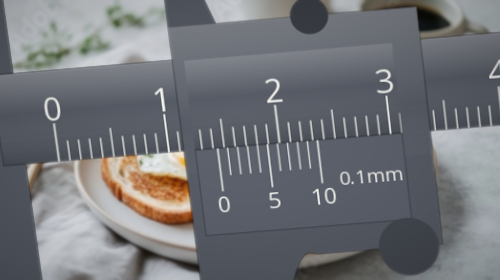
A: 14.4 mm
